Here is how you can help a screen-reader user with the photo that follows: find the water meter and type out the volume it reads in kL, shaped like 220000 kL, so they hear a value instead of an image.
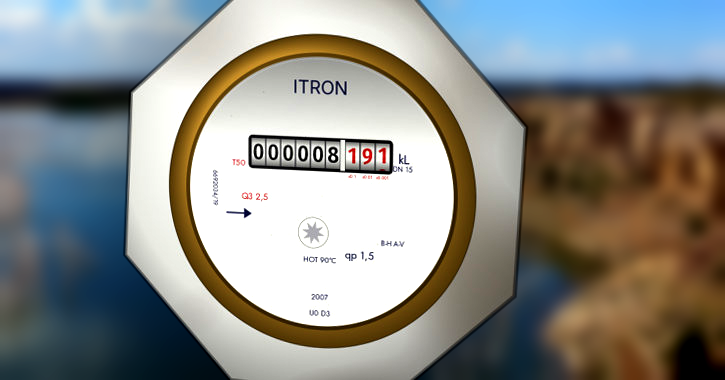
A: 8.191 kL
